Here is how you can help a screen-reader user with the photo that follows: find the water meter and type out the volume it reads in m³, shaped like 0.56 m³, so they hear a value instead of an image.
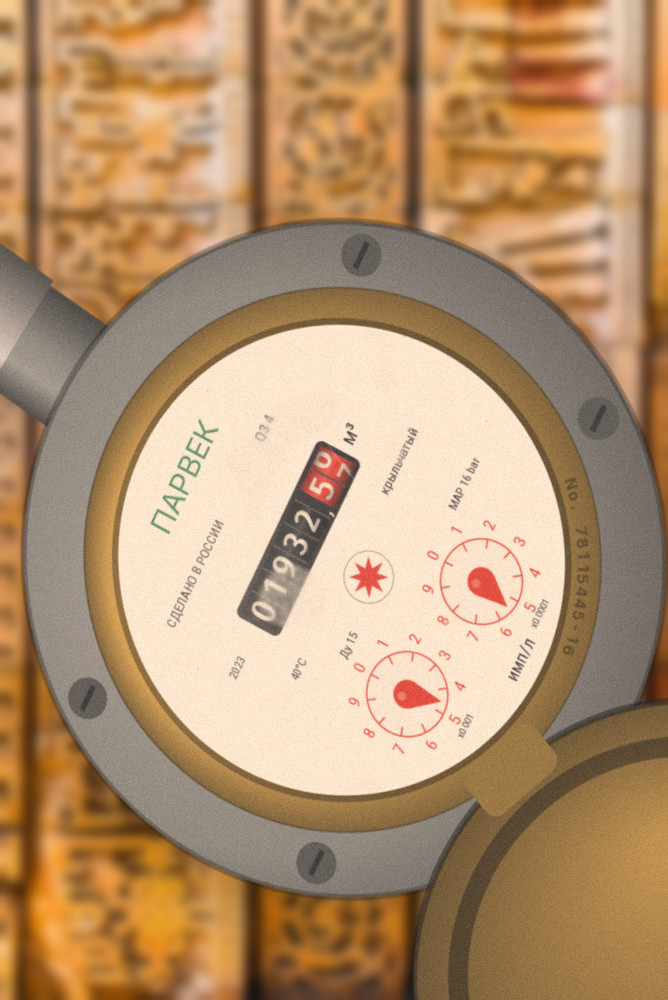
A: 1932.5645 m³
